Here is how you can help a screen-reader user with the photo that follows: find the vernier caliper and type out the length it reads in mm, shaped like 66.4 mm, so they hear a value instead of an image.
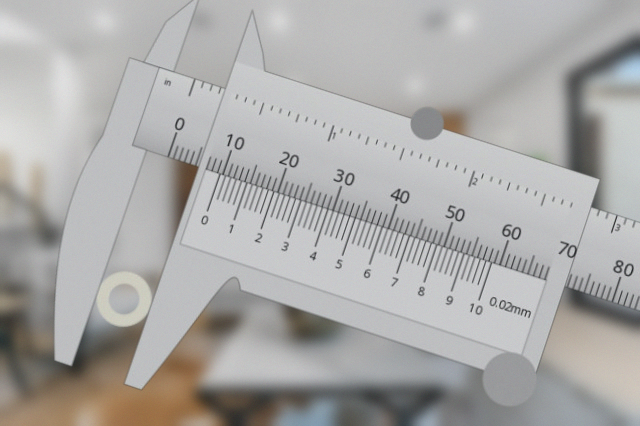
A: 9.5 mm
